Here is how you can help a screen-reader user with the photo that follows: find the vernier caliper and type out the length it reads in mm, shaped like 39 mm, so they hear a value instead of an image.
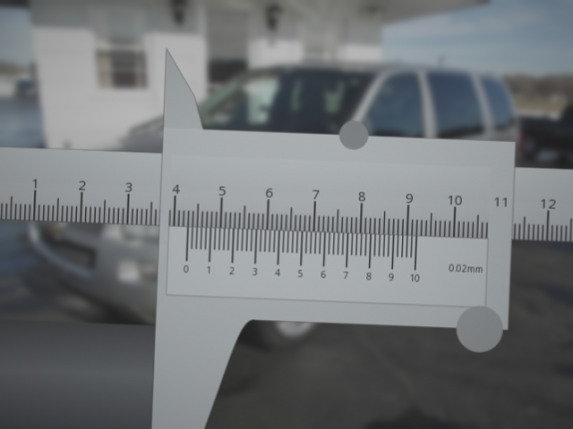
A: 43.0 mm
